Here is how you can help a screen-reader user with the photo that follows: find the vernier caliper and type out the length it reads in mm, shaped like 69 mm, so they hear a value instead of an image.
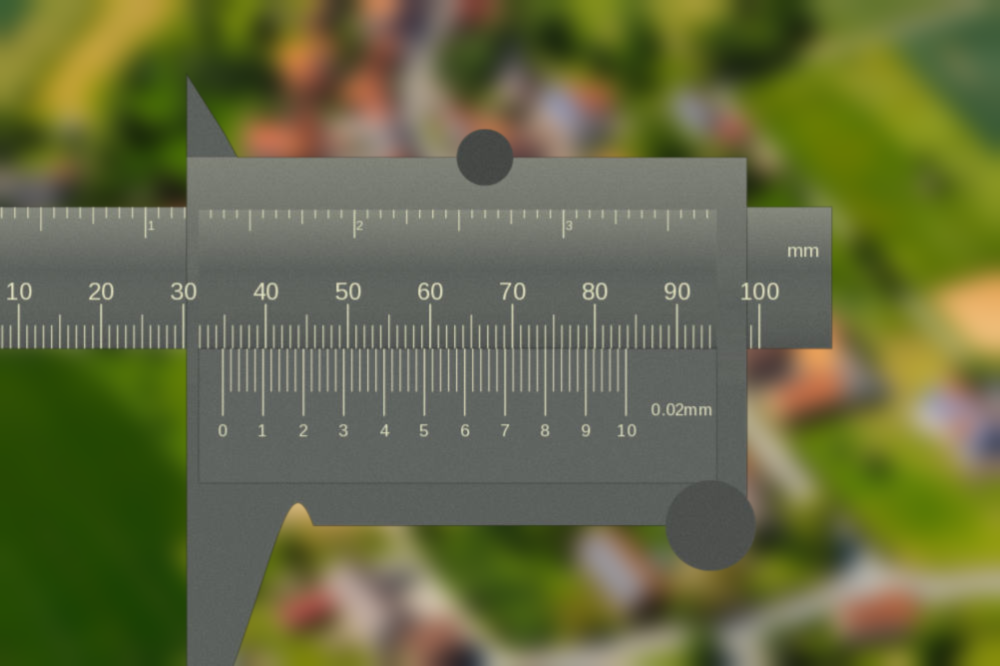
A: 34.8 mm
